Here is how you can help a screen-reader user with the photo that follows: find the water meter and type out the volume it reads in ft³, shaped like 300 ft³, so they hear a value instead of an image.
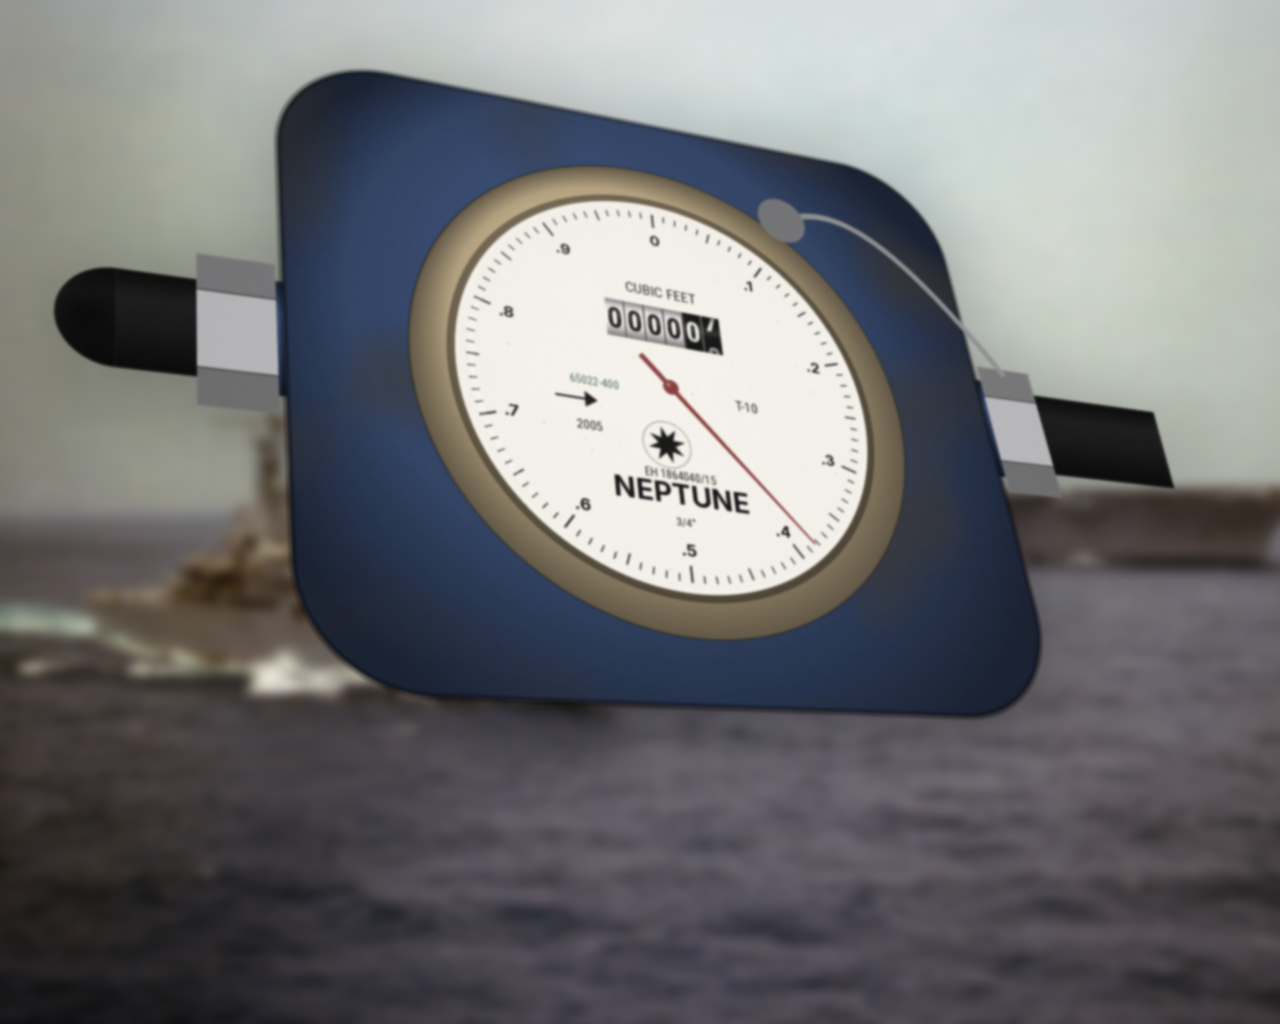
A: 7.38 ft³
